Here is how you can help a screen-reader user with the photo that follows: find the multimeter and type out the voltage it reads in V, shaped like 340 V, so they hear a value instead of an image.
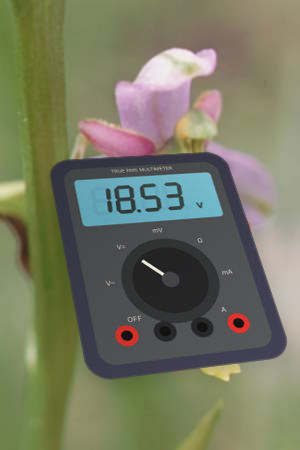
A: 18.53 V
